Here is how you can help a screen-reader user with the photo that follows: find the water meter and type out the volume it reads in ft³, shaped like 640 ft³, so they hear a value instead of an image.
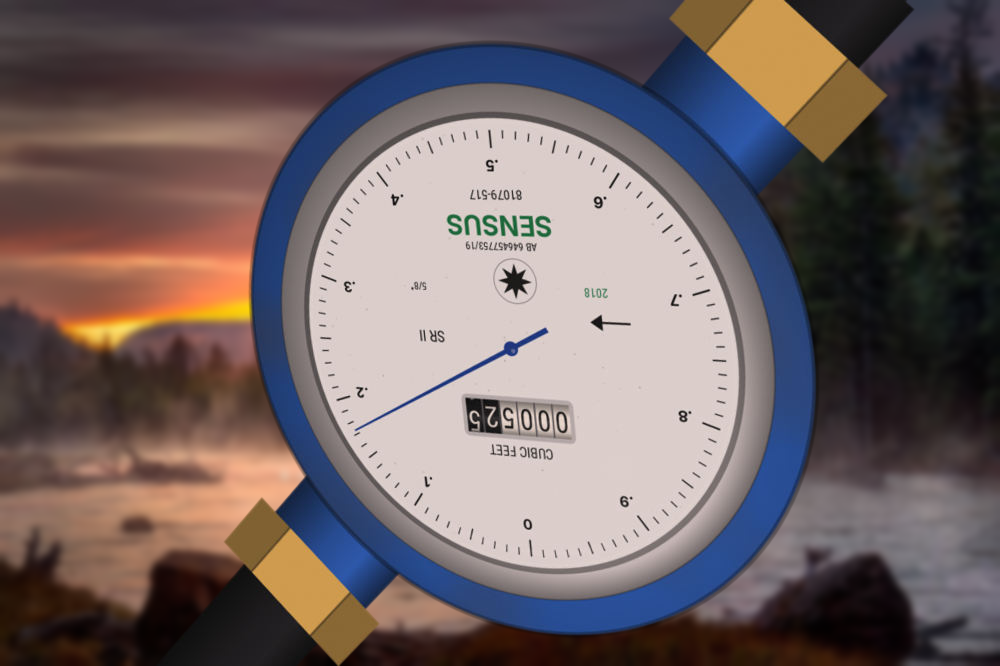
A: 525.17 ft³
